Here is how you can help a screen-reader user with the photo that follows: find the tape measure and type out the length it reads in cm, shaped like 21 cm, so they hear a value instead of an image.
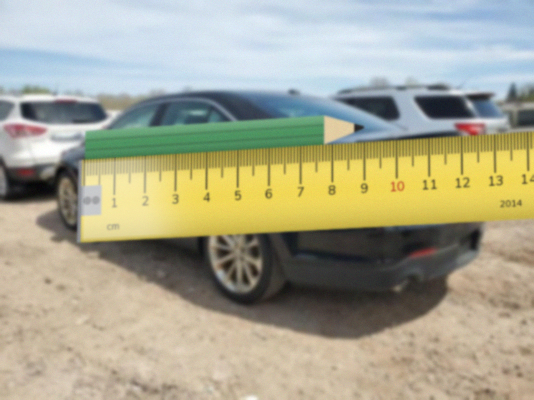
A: 9 cm
